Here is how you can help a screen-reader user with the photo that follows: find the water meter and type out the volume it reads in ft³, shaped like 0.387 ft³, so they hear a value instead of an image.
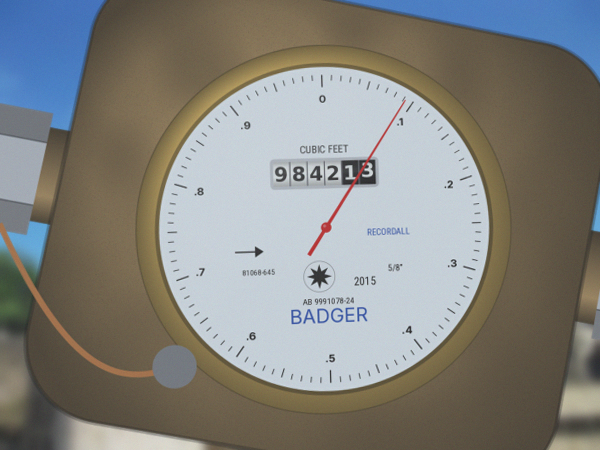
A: 984213.09 ft³
